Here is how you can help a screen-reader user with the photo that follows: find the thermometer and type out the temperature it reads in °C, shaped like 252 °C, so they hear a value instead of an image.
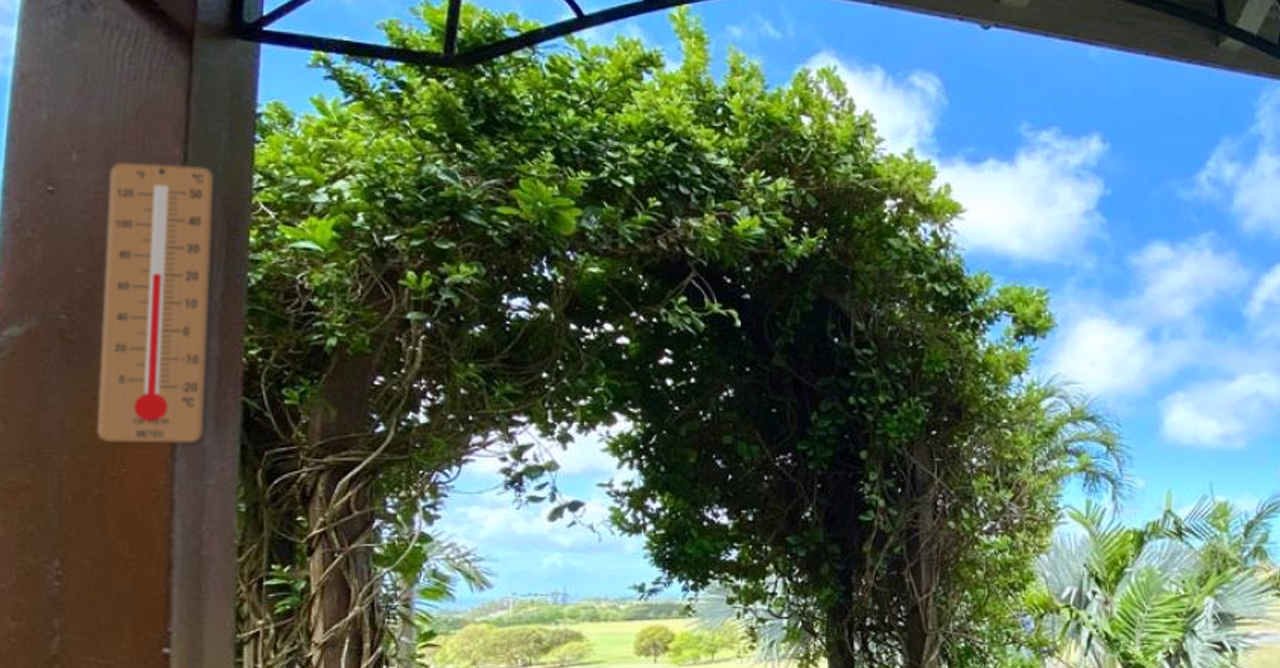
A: 20 °C
